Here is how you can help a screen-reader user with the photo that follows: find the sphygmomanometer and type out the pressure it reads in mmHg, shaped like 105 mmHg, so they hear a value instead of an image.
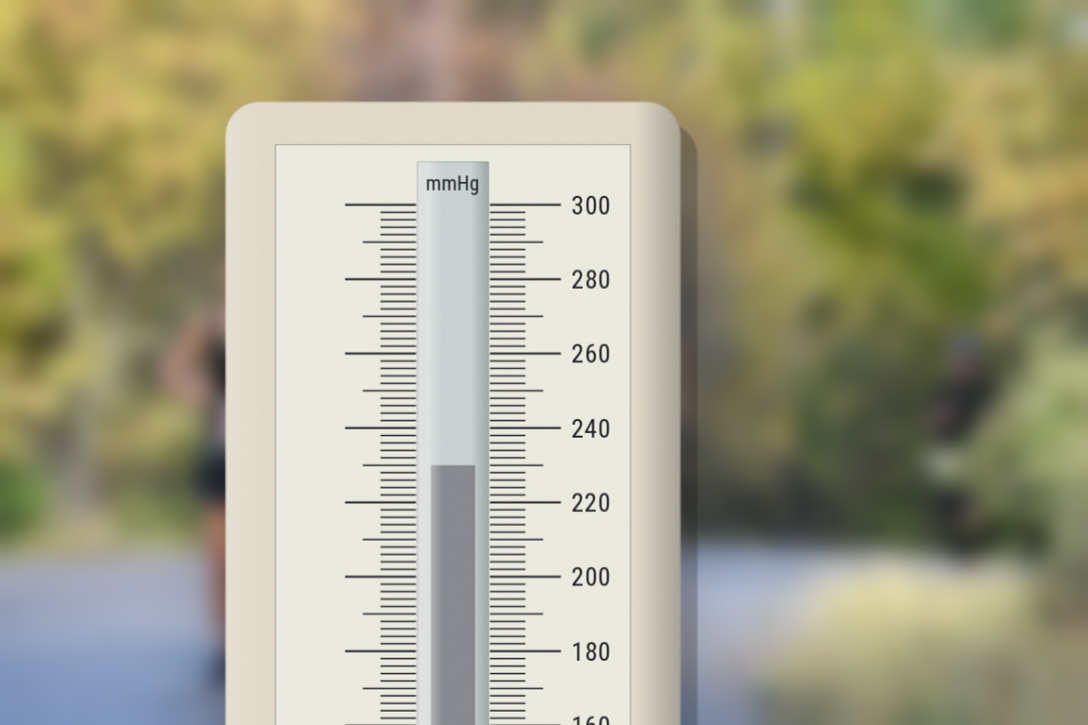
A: 230 mmHg
